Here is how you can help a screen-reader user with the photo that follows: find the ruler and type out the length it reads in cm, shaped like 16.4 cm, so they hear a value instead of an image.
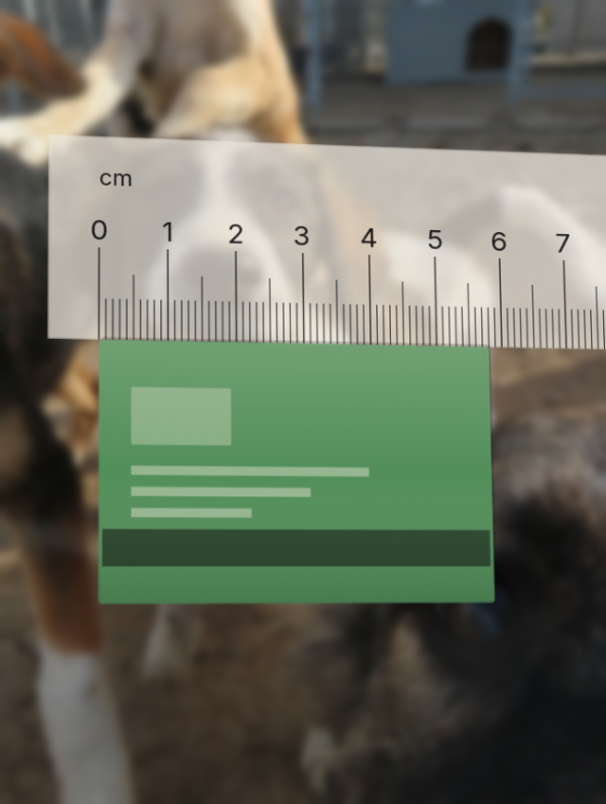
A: 5.8 cm
